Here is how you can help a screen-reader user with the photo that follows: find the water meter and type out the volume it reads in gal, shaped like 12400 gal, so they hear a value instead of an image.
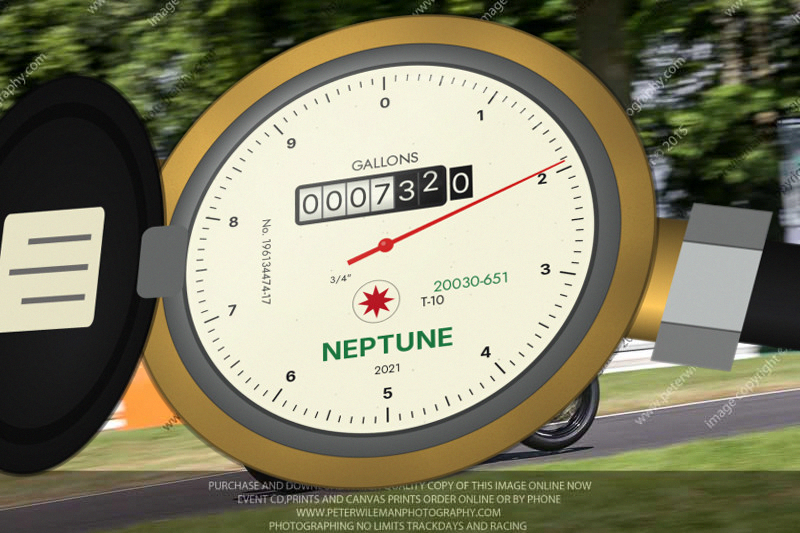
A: 7321.9 gal
